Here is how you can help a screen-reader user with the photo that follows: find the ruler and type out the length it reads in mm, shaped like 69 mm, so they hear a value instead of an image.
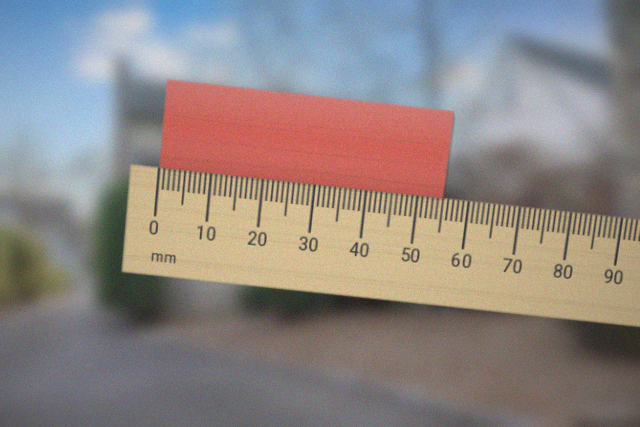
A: 55 mm
